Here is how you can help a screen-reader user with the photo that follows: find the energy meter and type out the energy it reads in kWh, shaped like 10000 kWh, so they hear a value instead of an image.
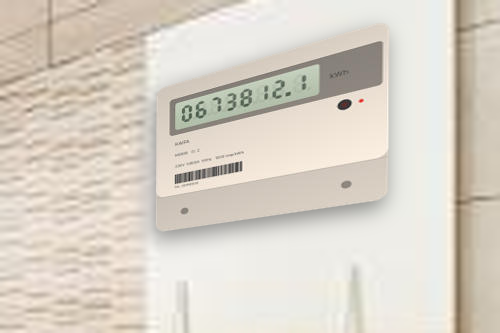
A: 673812.1 kWh
